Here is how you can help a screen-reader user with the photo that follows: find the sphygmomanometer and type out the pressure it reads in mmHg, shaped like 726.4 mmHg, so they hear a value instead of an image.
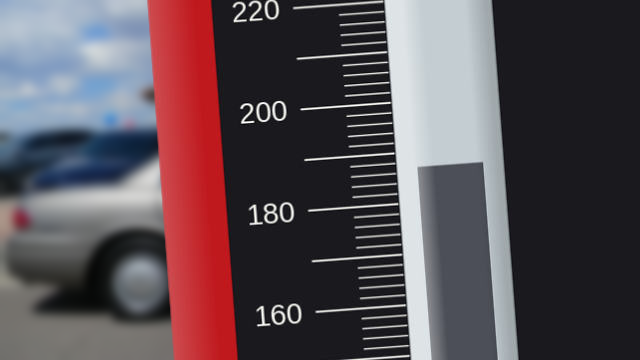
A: 187 mmHg
